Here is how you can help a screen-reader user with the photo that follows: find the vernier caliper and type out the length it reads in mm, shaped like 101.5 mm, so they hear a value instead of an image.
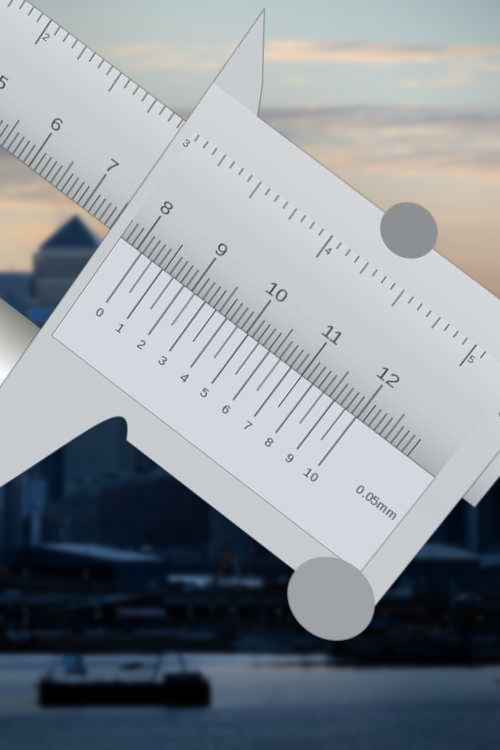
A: 80.8 mm
